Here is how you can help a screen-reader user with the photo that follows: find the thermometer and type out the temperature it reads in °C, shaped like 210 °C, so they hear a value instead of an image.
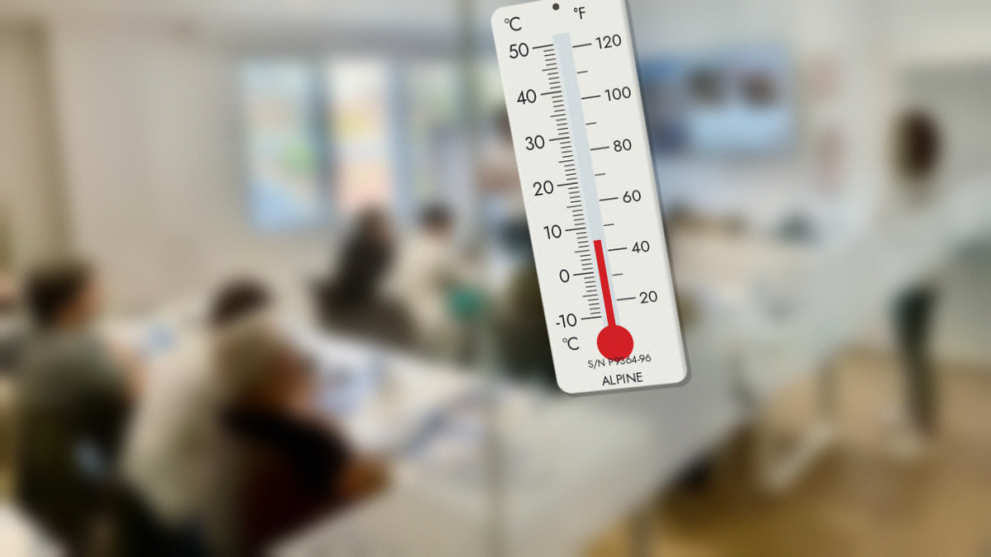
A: 7 °C
